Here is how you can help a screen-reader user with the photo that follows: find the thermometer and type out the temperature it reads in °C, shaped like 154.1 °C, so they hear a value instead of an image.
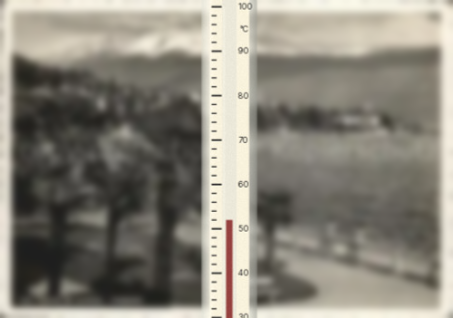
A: 52 °C
